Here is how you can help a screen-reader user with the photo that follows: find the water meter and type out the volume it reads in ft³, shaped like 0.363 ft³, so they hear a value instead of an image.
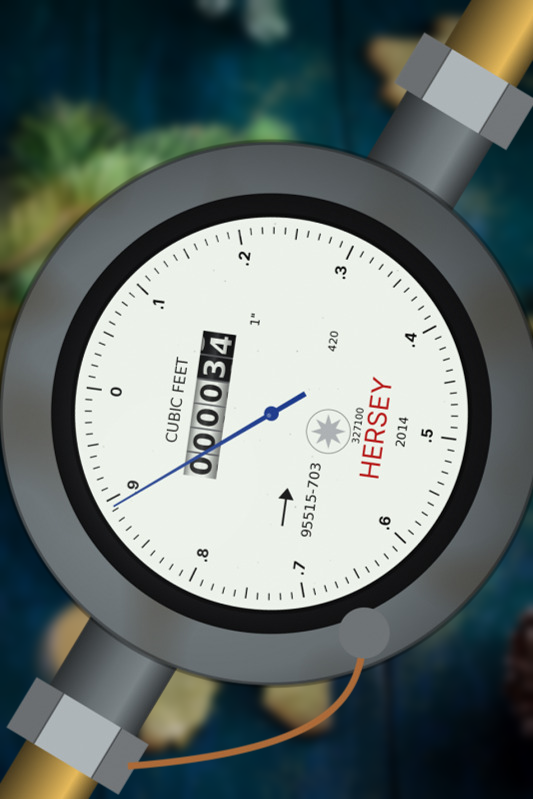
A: 33.89 ft³
